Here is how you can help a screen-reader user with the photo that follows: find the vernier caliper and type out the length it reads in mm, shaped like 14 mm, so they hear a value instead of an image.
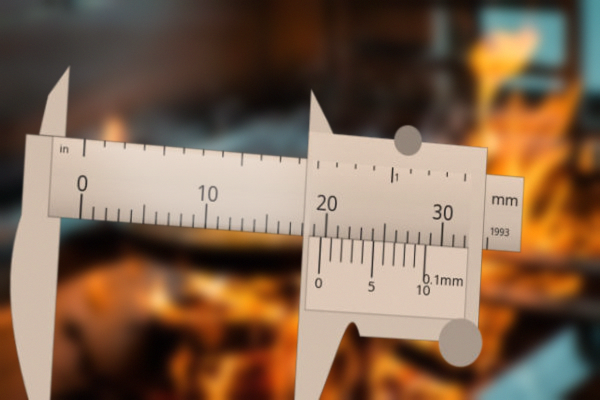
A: 19.6 mm
